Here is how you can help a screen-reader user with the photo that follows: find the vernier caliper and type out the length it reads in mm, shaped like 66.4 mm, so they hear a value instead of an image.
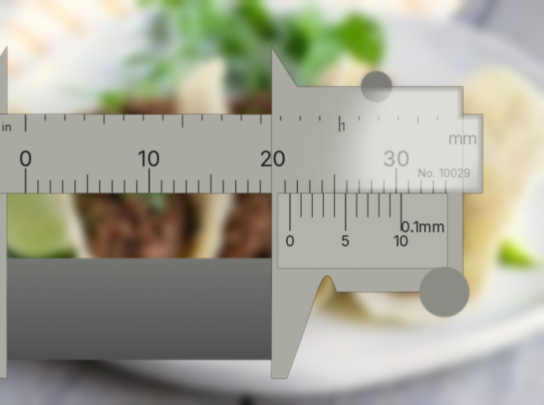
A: 21.4 mm
